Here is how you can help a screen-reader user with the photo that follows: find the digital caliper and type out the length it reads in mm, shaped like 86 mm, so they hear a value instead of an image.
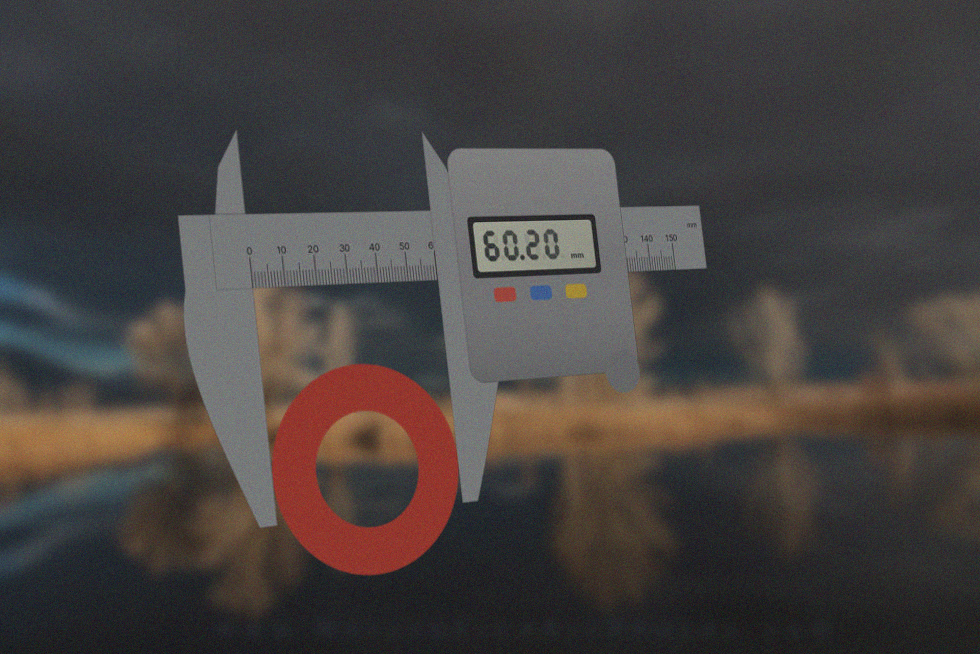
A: 60.20 mm
